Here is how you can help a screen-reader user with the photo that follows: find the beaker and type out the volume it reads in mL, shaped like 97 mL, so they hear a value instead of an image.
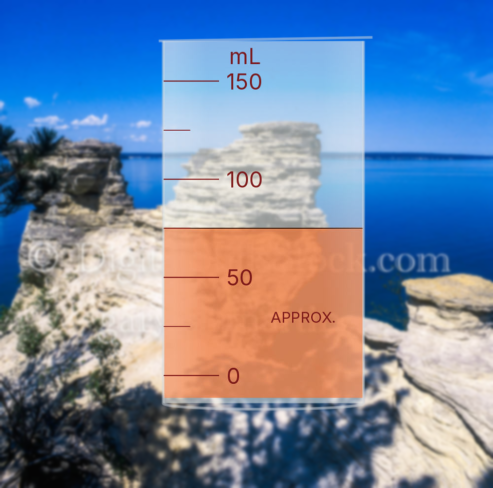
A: 75 mL
